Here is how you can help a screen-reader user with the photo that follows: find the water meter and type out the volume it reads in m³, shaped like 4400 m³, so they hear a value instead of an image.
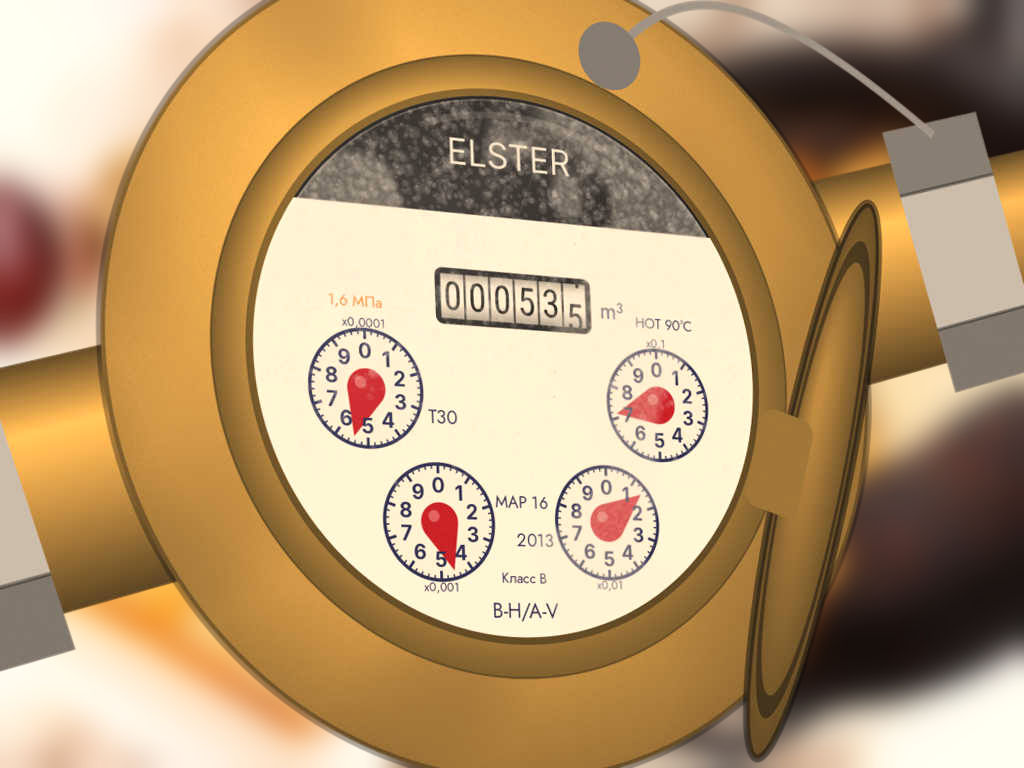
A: 534.7145 m³
